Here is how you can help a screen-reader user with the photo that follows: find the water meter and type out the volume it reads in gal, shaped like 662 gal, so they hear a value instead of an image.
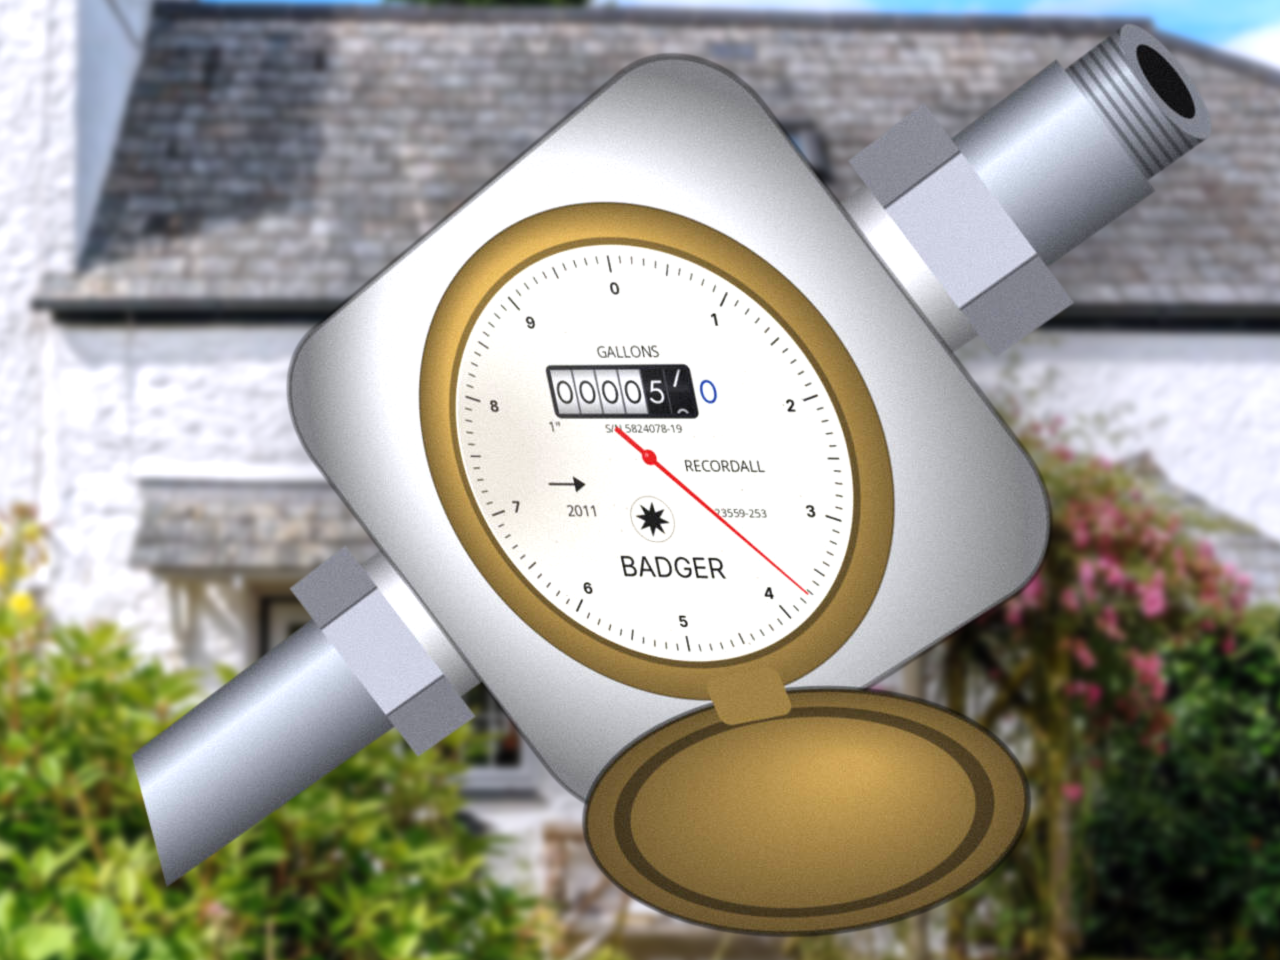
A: 573.7 gal
